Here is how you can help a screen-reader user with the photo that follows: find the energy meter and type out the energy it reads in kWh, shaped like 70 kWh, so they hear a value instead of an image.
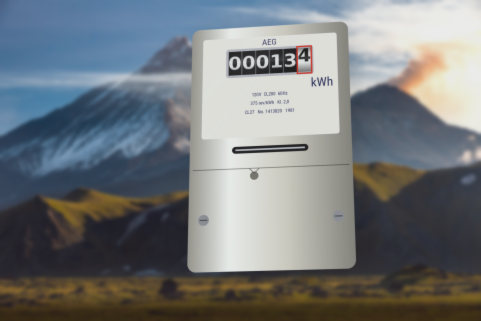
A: 13.4 kWh
